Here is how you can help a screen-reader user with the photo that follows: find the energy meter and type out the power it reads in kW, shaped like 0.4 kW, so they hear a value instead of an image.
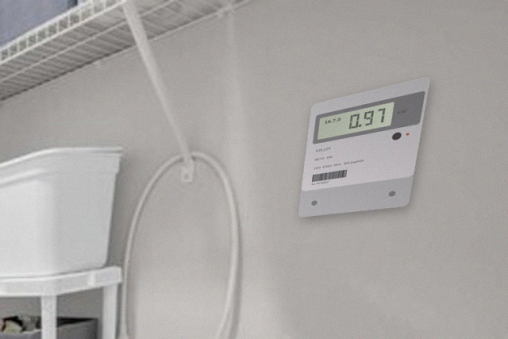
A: 0.97 kW
